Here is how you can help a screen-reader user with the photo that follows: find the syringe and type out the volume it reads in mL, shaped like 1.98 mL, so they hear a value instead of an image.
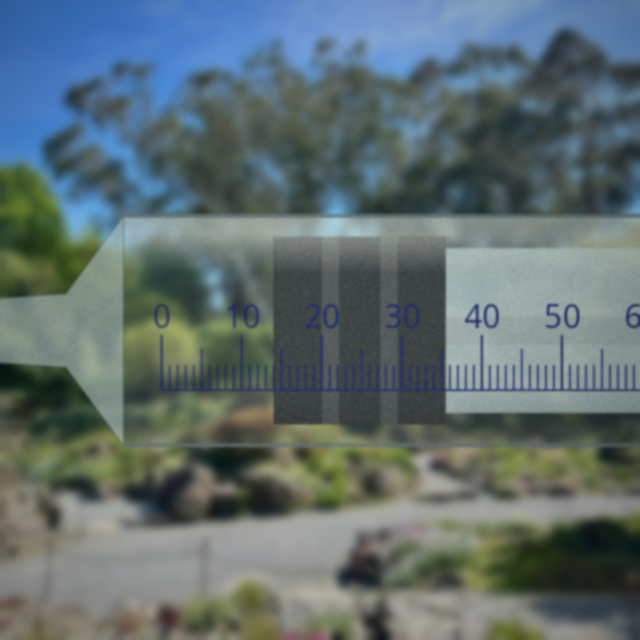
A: 14 mL
